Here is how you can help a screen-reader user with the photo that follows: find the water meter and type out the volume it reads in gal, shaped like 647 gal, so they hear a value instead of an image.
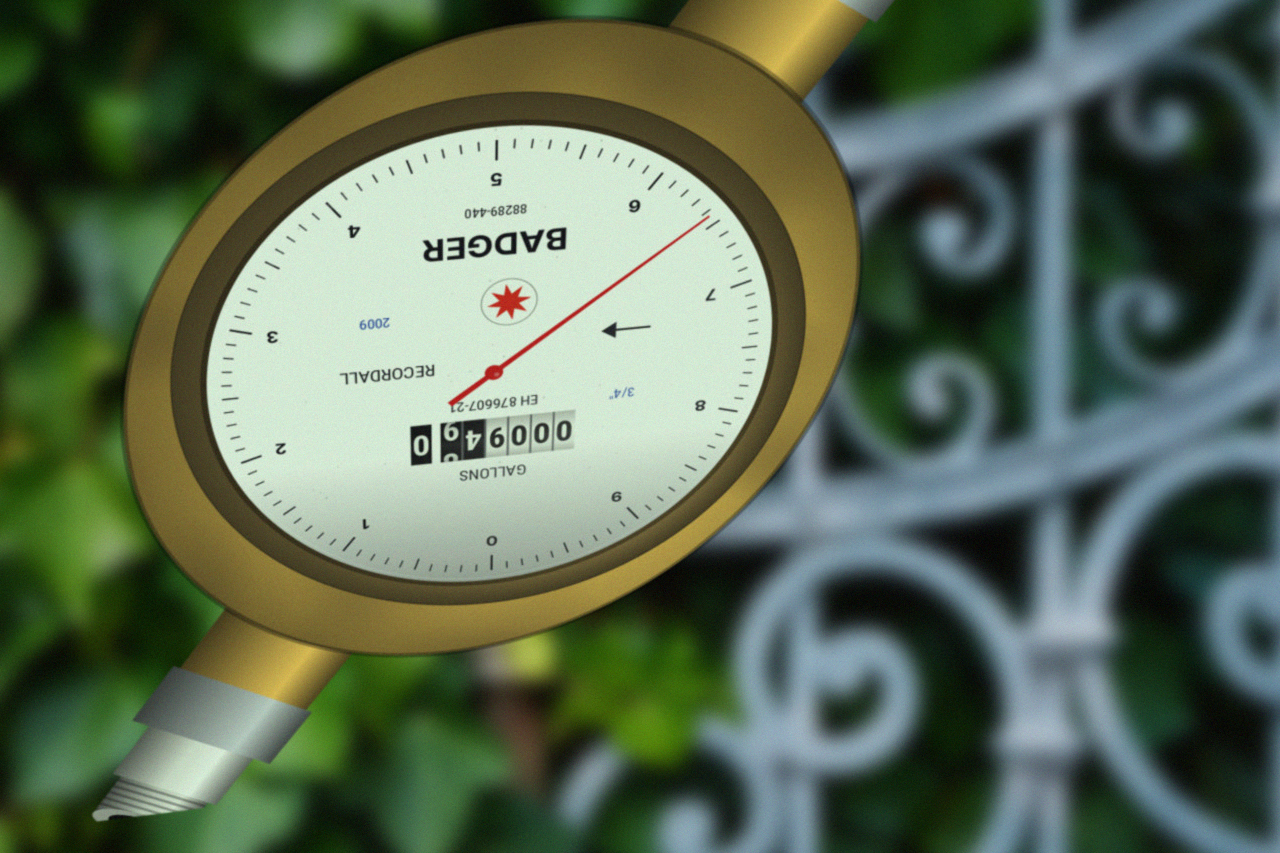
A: 9486.4 gal
